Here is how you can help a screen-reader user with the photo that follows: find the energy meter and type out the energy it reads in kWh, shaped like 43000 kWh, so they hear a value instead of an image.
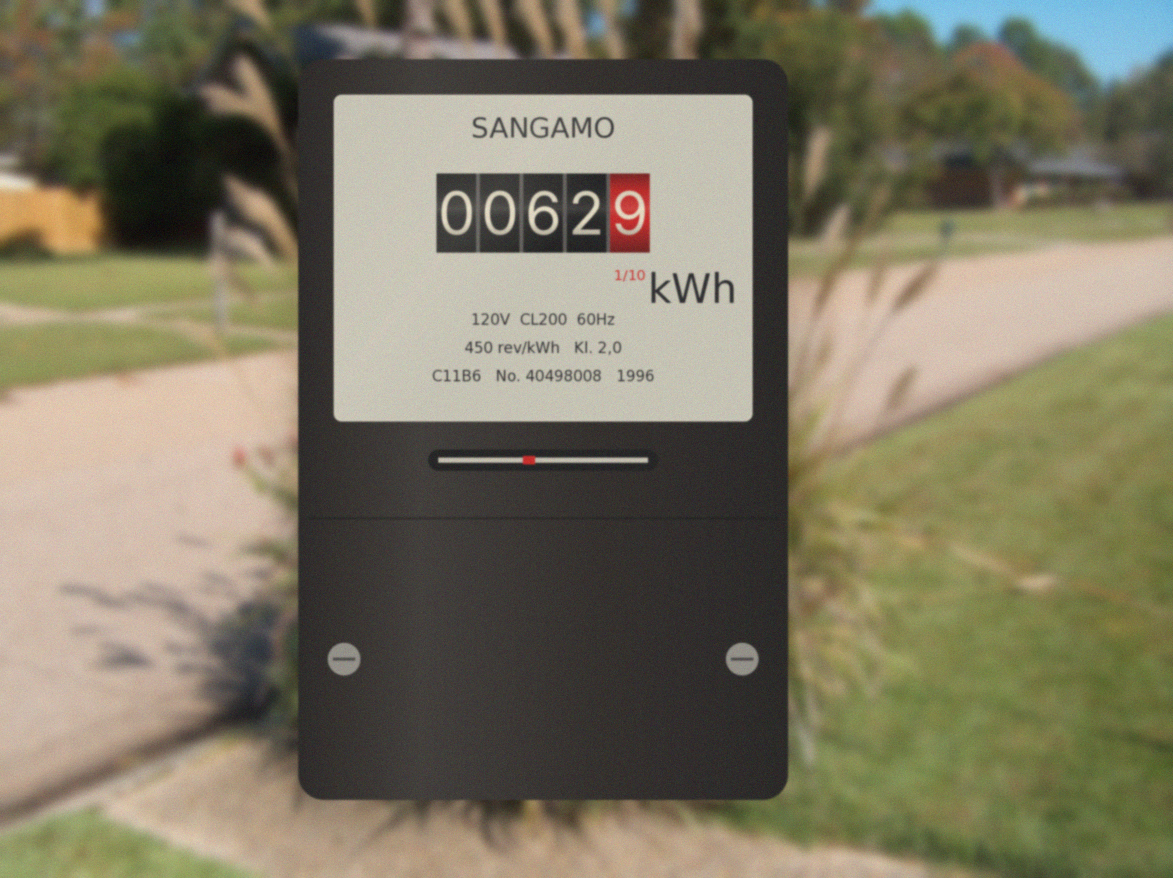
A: 62.9 kWh
